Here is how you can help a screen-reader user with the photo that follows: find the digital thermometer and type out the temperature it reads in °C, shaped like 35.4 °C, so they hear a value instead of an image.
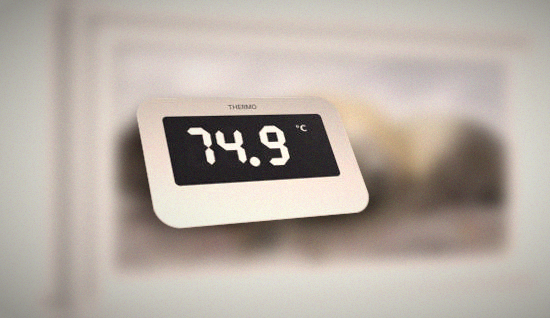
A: 74.9 °C
